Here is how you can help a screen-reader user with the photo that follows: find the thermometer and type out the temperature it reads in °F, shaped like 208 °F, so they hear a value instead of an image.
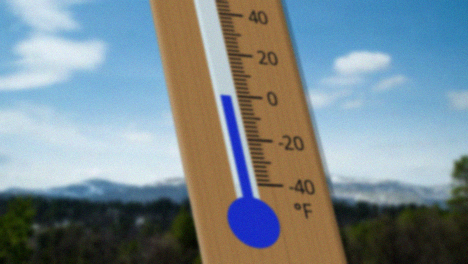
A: 0 °F
